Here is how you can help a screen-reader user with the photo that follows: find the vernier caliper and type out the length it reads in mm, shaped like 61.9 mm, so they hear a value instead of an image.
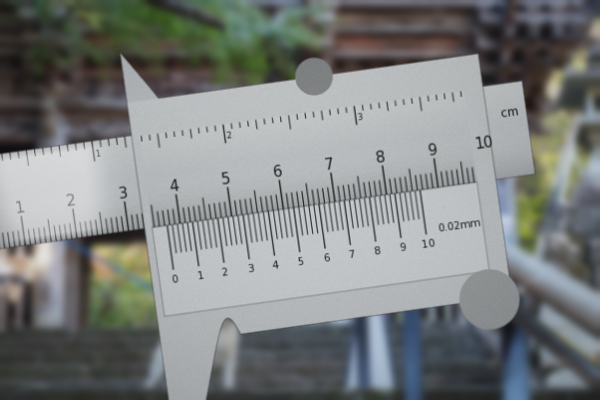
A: 37.5 mm
